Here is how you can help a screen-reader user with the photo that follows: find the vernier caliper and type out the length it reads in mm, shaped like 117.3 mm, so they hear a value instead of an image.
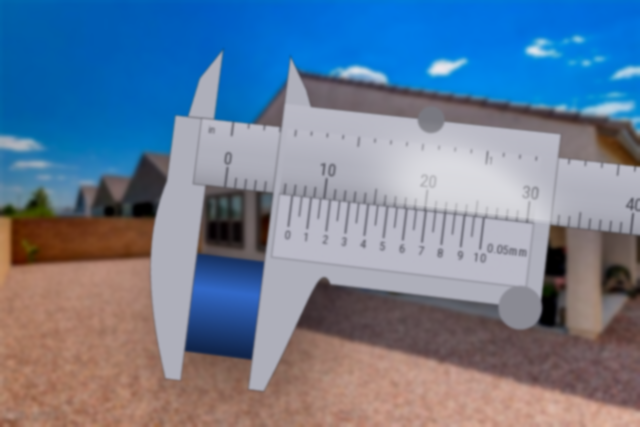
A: 6.8 mm
